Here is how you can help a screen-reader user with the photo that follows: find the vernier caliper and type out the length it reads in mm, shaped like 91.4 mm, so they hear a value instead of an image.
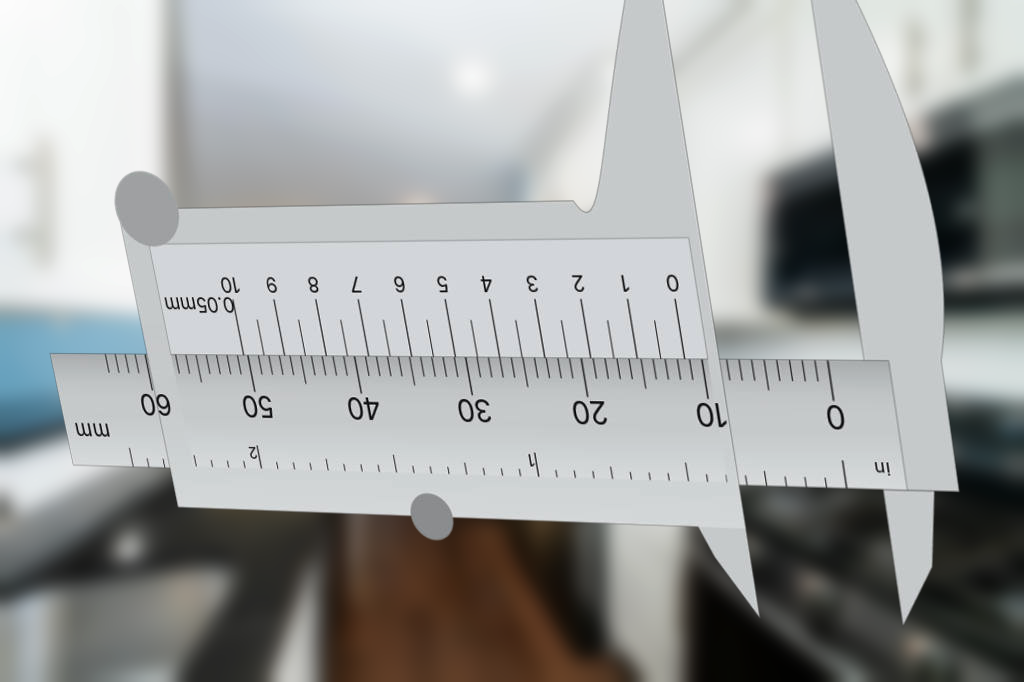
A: 11.4 mm
